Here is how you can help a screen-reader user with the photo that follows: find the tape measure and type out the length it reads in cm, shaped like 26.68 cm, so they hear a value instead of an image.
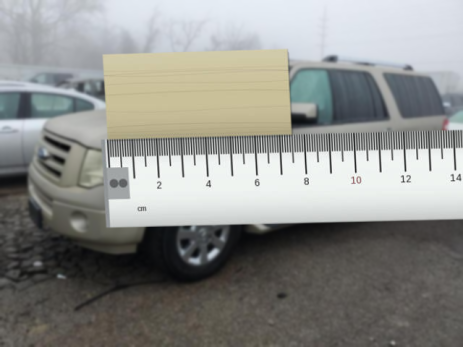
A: 7.5 cm
